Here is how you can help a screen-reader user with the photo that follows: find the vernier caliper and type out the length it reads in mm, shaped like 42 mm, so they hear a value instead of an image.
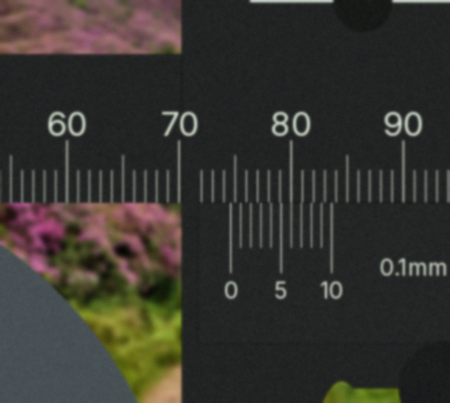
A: 74.6 mm
